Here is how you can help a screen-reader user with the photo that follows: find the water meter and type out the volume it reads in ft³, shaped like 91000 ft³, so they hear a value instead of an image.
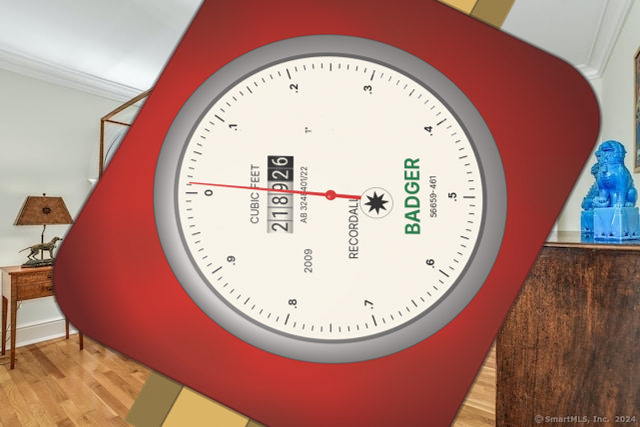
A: 218926.01 ft³
